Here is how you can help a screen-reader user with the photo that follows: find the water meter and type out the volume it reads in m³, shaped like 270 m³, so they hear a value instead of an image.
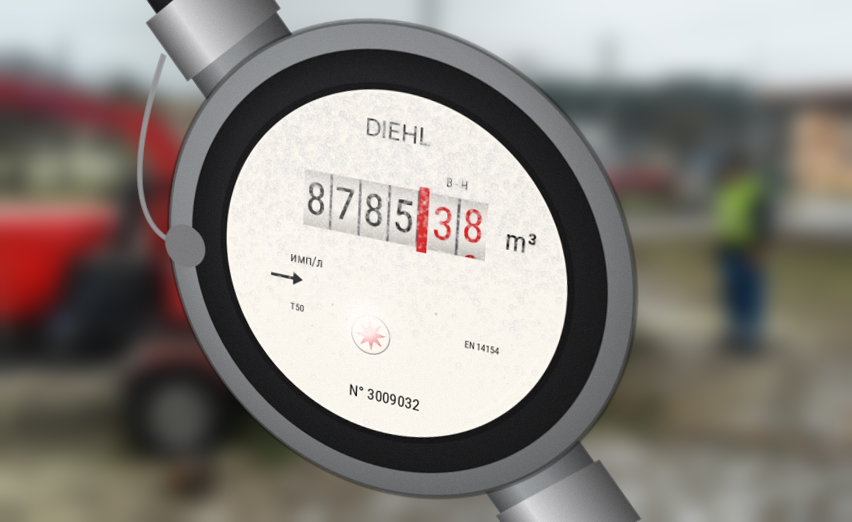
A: 8785.38 m³
